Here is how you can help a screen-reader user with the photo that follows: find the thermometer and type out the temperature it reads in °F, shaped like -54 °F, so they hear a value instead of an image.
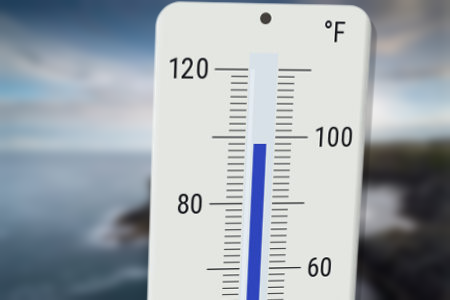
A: 98 °F
